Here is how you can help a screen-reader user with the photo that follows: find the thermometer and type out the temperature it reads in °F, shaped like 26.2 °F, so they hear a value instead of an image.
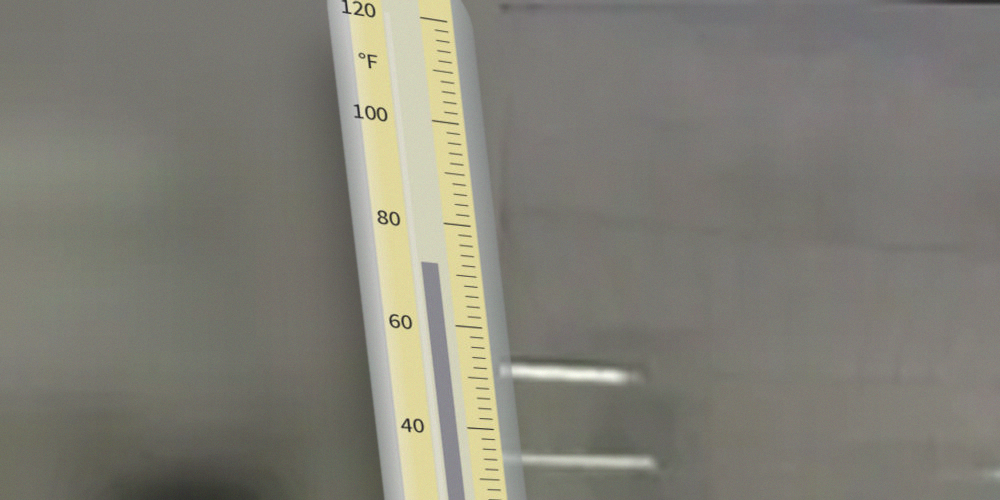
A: 72 °F
